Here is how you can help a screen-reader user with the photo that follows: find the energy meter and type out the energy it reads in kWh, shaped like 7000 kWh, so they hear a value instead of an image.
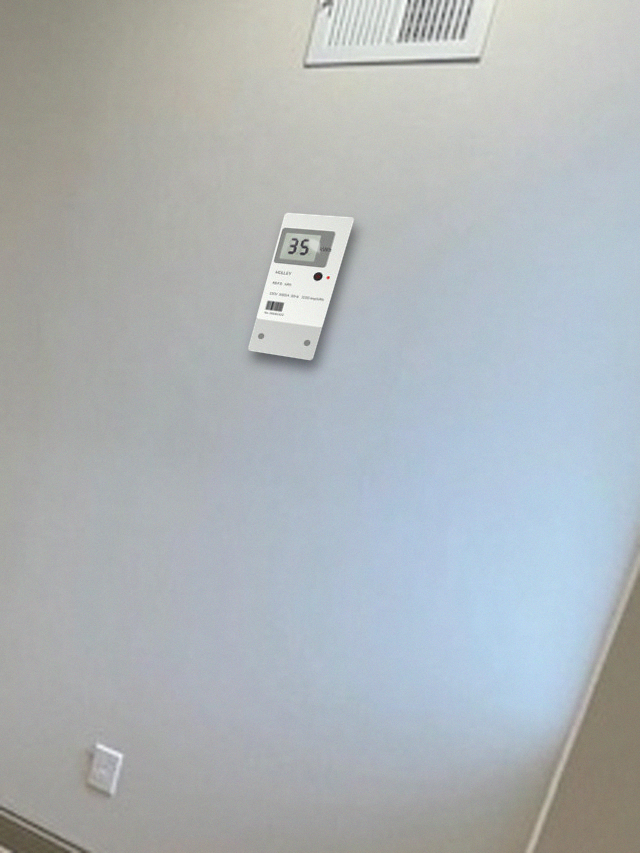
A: 35 kWh
